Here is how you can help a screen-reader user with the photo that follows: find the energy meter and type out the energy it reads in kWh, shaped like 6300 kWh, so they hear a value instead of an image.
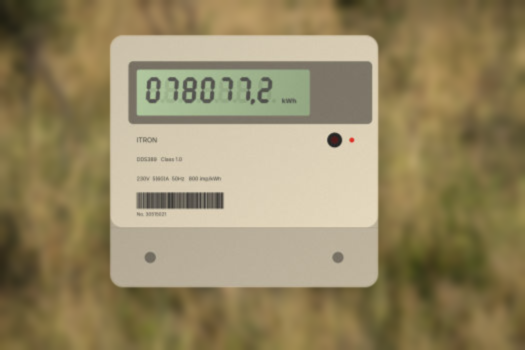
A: 78077.2 kWh
